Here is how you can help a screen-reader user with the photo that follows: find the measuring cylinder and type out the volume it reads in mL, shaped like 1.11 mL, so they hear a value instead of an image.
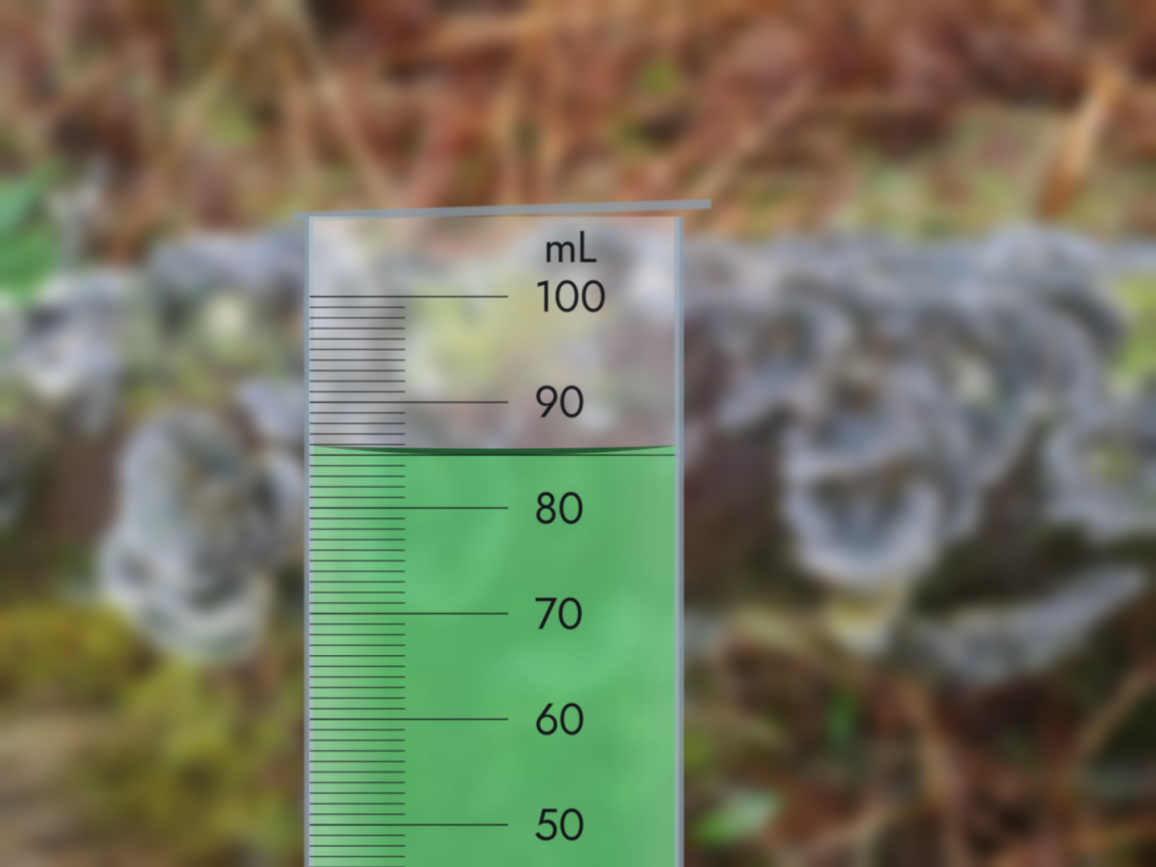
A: 85 mL
